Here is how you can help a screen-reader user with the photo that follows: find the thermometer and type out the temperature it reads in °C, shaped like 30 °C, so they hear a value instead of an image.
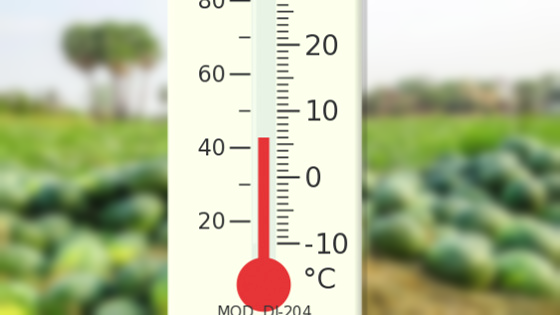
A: 6 °C
